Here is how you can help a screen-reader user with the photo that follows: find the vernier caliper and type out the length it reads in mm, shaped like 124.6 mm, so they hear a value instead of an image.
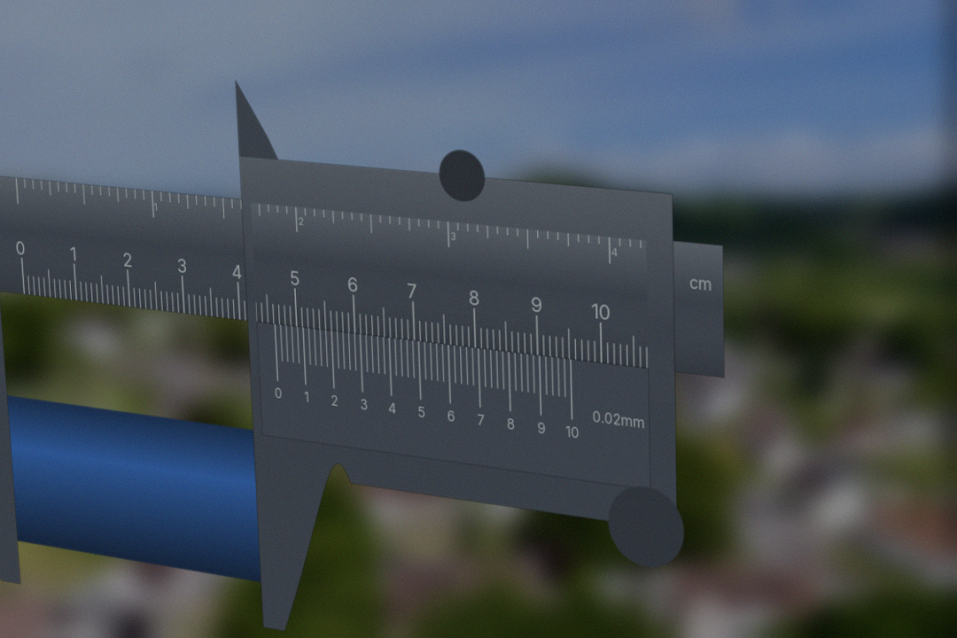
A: 46.2 mm
